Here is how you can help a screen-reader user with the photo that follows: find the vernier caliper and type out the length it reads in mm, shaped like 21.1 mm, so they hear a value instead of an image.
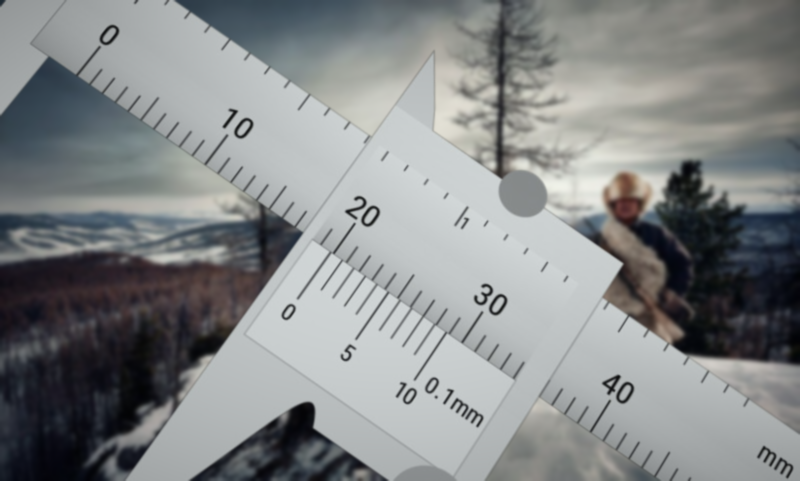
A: 19.8 mm
